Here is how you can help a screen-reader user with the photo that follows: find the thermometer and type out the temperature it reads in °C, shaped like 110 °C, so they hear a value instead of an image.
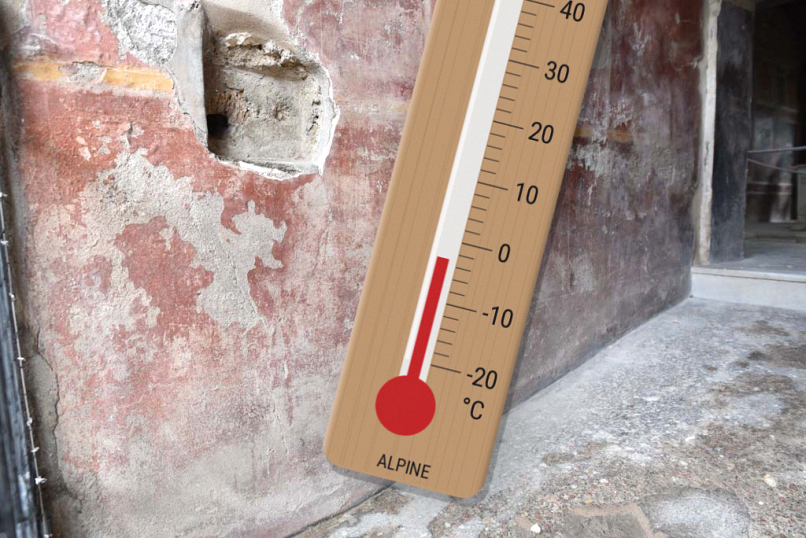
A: -3 °C
